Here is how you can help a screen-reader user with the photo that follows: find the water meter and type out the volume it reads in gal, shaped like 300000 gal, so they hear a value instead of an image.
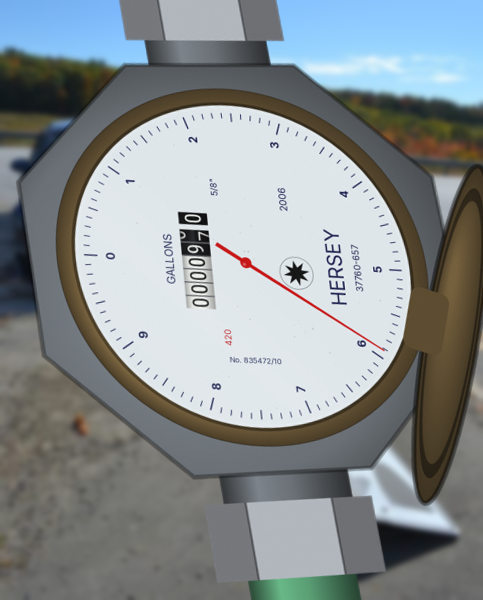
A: 965.9 gal
